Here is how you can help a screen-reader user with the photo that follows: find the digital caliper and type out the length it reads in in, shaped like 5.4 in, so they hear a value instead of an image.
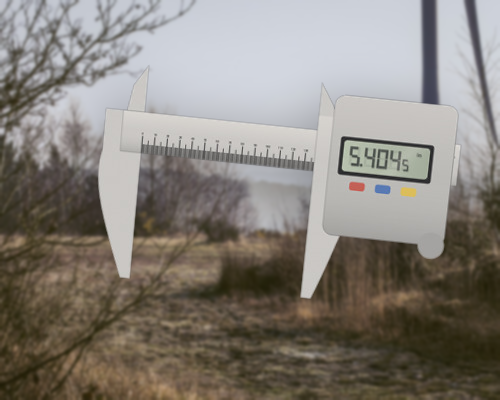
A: 5.4045 in
